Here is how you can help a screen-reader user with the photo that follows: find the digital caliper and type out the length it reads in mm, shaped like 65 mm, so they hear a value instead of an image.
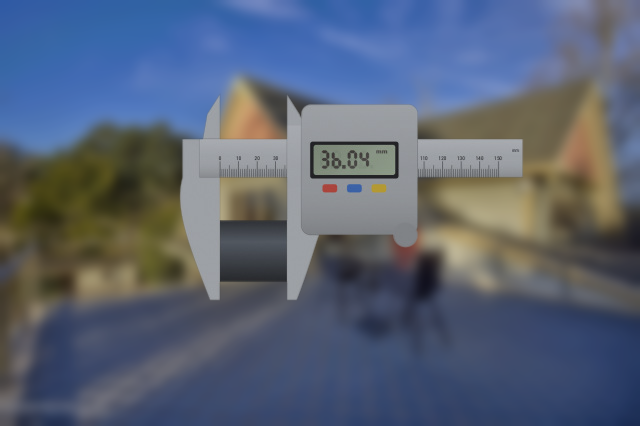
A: 36.04 mm
